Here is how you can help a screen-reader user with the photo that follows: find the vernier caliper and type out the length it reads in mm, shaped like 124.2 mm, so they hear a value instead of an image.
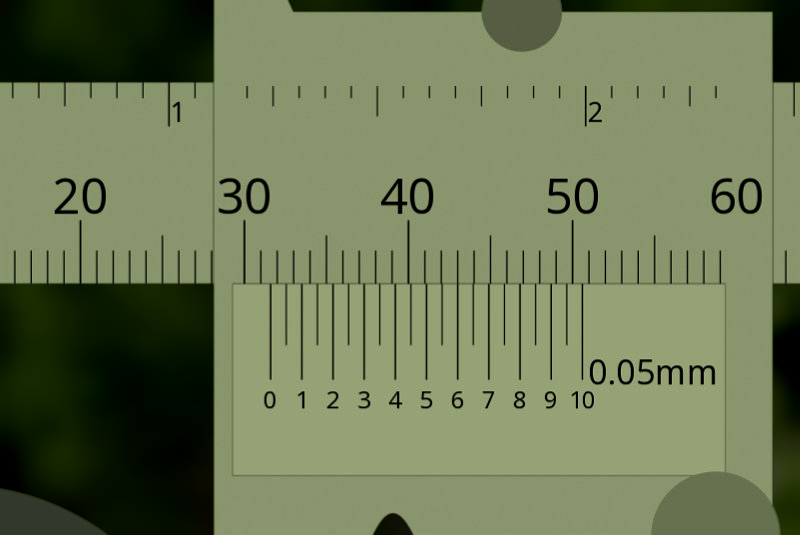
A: 31.6 mm
